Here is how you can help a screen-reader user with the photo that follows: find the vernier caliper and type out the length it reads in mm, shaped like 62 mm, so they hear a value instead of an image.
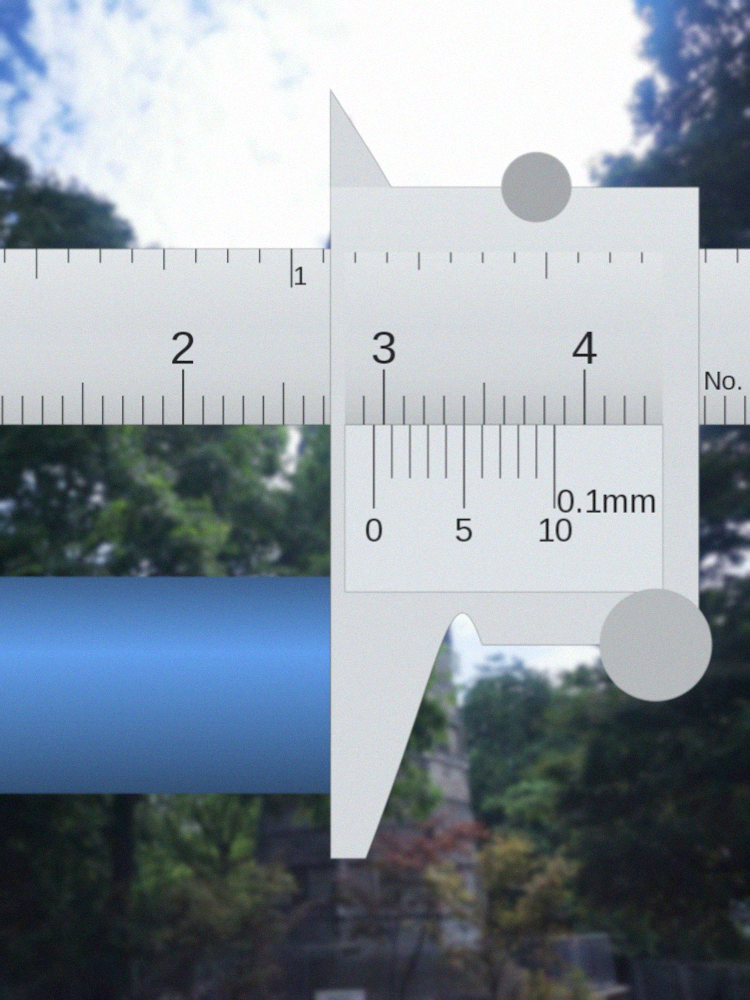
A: 29.5 mm
